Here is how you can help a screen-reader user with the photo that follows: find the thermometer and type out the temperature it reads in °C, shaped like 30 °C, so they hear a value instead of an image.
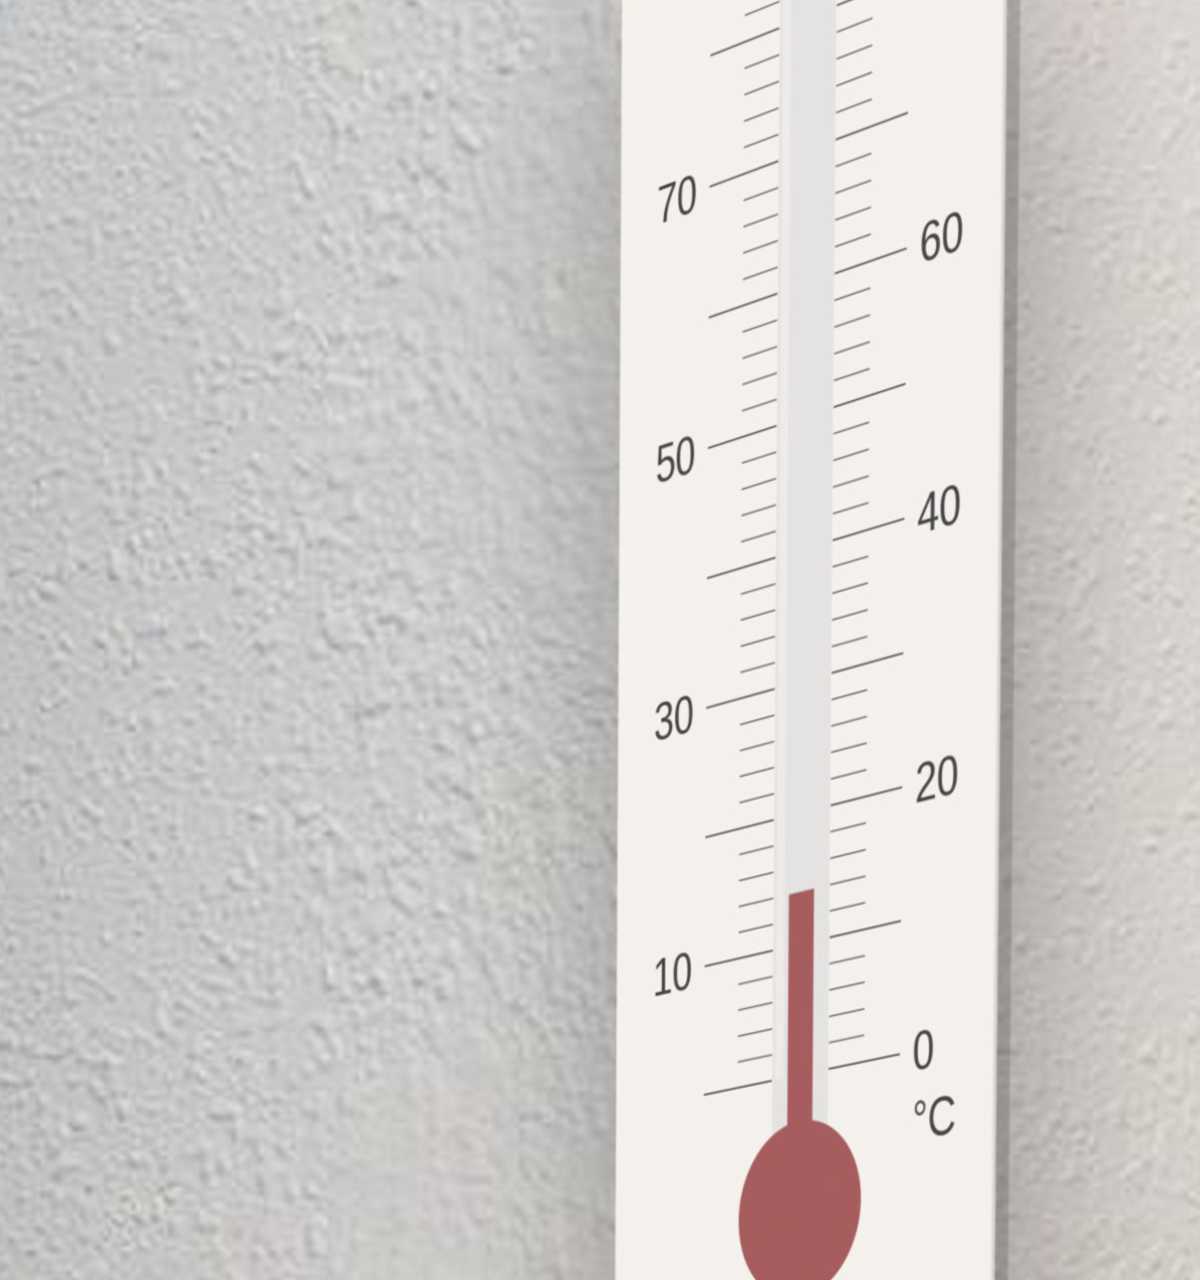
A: 14 °C
